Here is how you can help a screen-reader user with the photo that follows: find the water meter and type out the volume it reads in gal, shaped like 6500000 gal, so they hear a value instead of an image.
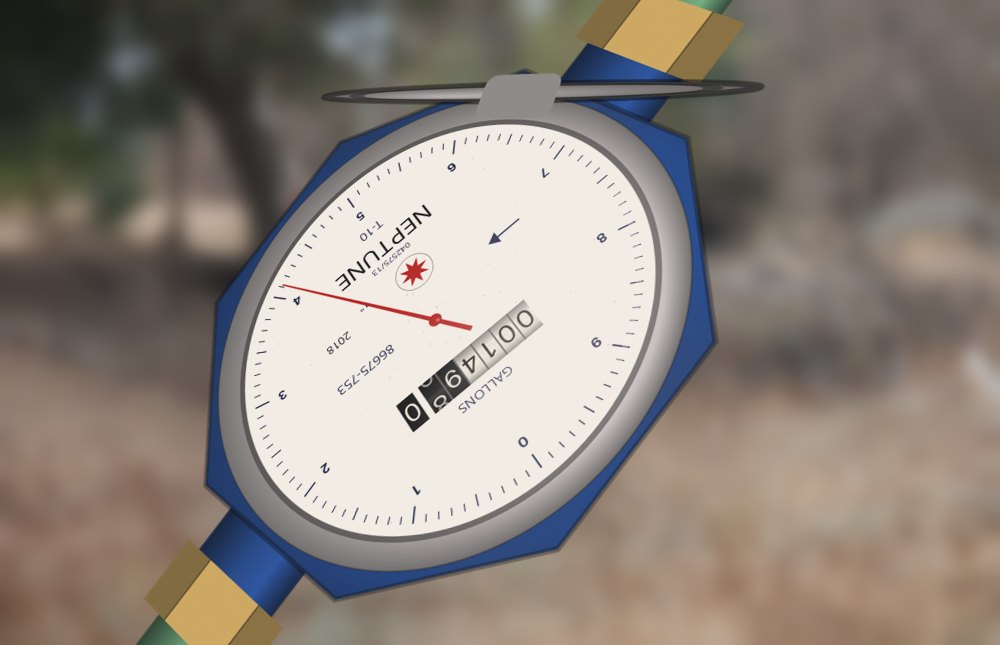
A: 14984.1 gal
